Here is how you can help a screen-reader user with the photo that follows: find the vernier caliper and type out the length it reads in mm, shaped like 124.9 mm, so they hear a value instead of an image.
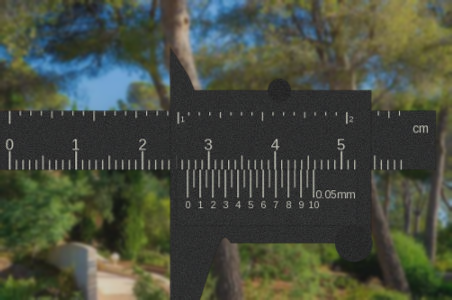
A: 26.8 mm
